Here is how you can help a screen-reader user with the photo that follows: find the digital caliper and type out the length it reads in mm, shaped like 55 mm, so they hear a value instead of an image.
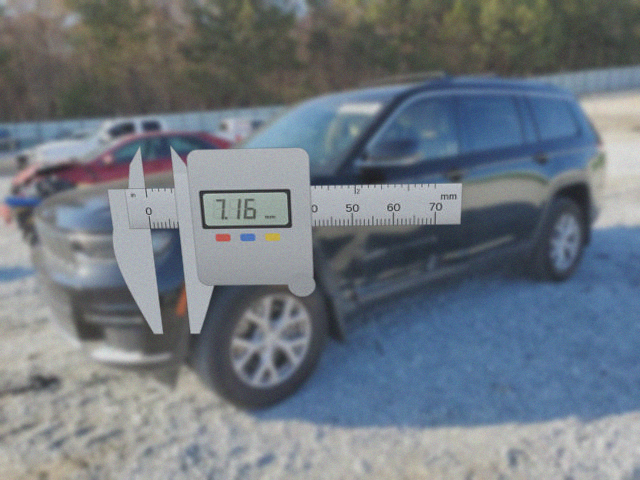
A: 7.16 mm
